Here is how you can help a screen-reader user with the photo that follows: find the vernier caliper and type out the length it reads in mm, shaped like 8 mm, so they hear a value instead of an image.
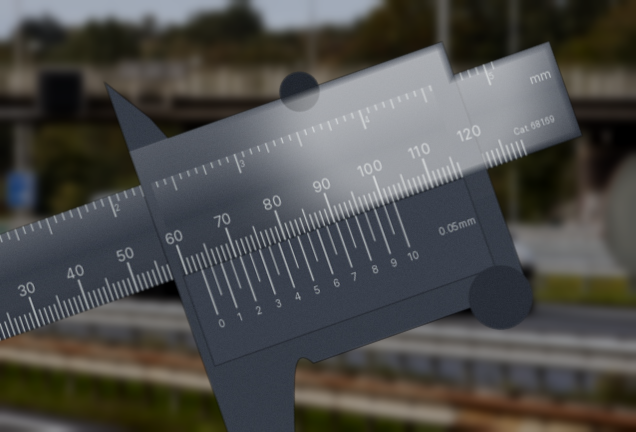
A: 63.0 mm
